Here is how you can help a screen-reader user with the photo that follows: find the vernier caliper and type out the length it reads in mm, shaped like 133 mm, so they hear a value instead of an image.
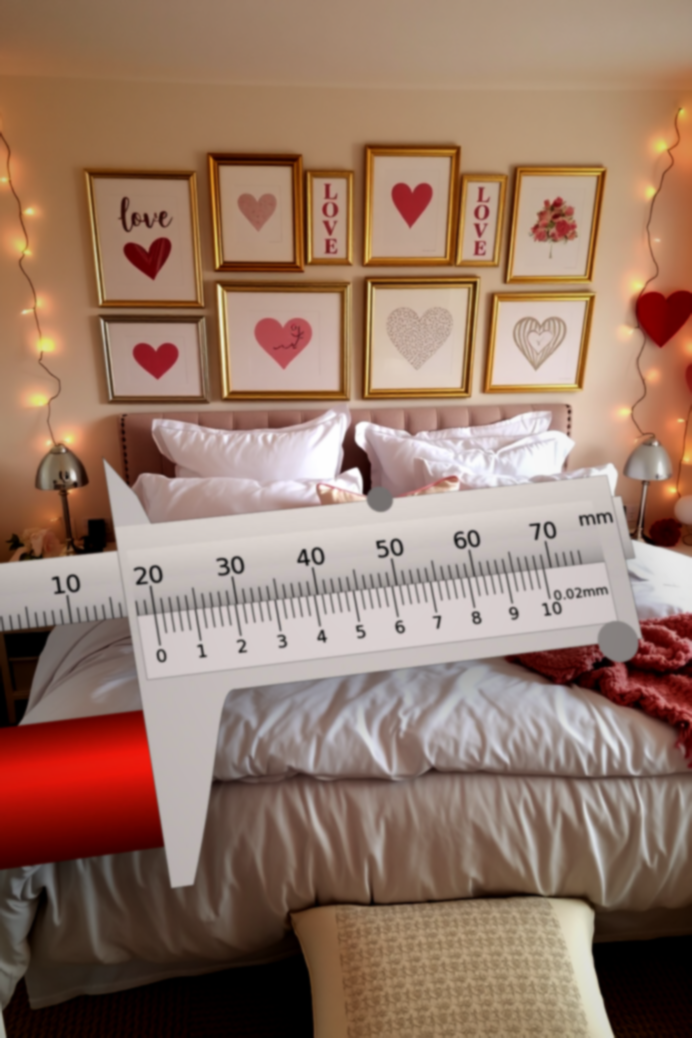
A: 20.0 mm
